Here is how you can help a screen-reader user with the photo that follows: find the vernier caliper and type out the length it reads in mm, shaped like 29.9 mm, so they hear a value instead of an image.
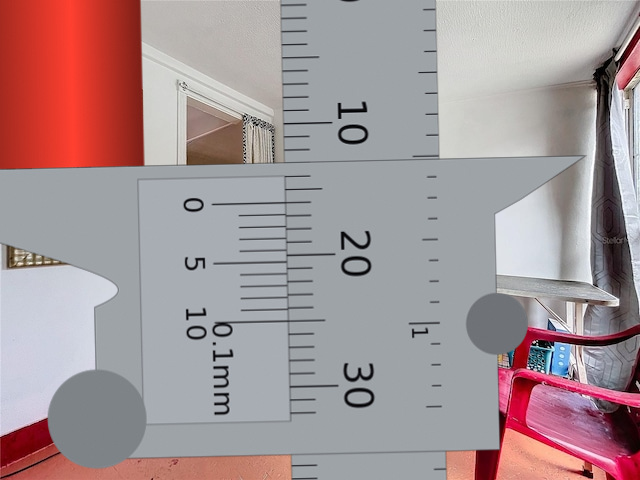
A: 16.0 mm
